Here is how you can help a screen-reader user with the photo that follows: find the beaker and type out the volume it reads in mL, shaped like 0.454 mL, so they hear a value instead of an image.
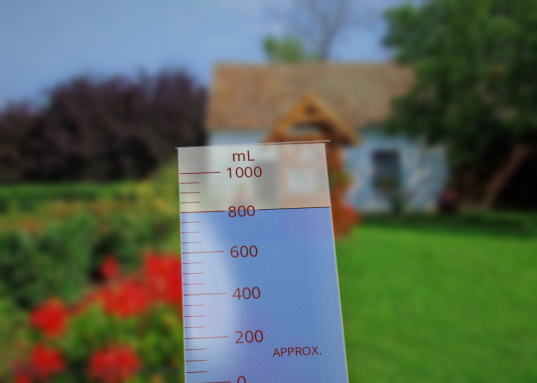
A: 800 mL
